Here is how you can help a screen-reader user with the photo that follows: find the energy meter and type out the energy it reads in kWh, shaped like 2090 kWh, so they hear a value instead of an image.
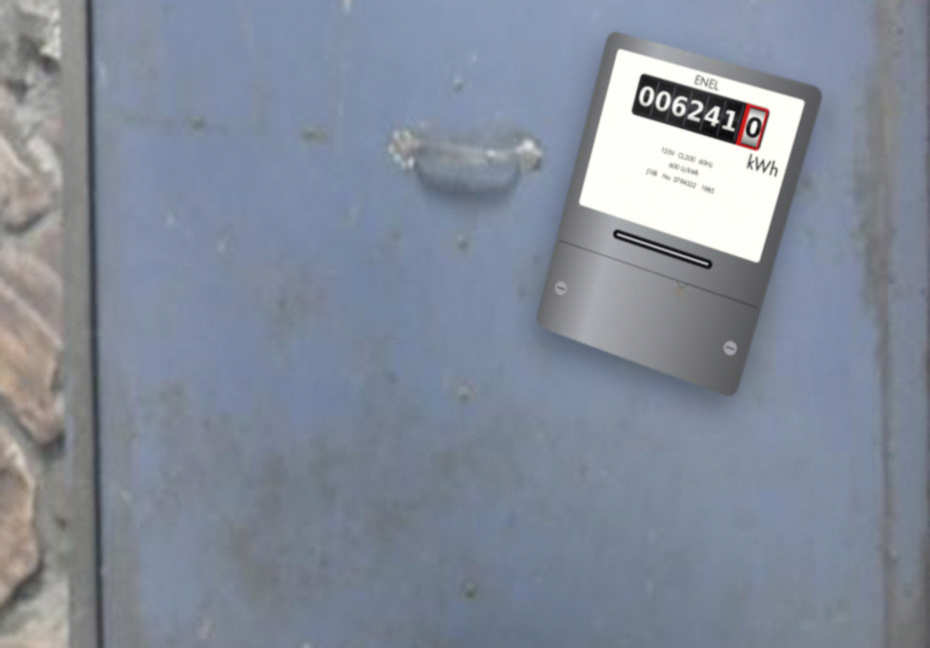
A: 6241.0 kWh
